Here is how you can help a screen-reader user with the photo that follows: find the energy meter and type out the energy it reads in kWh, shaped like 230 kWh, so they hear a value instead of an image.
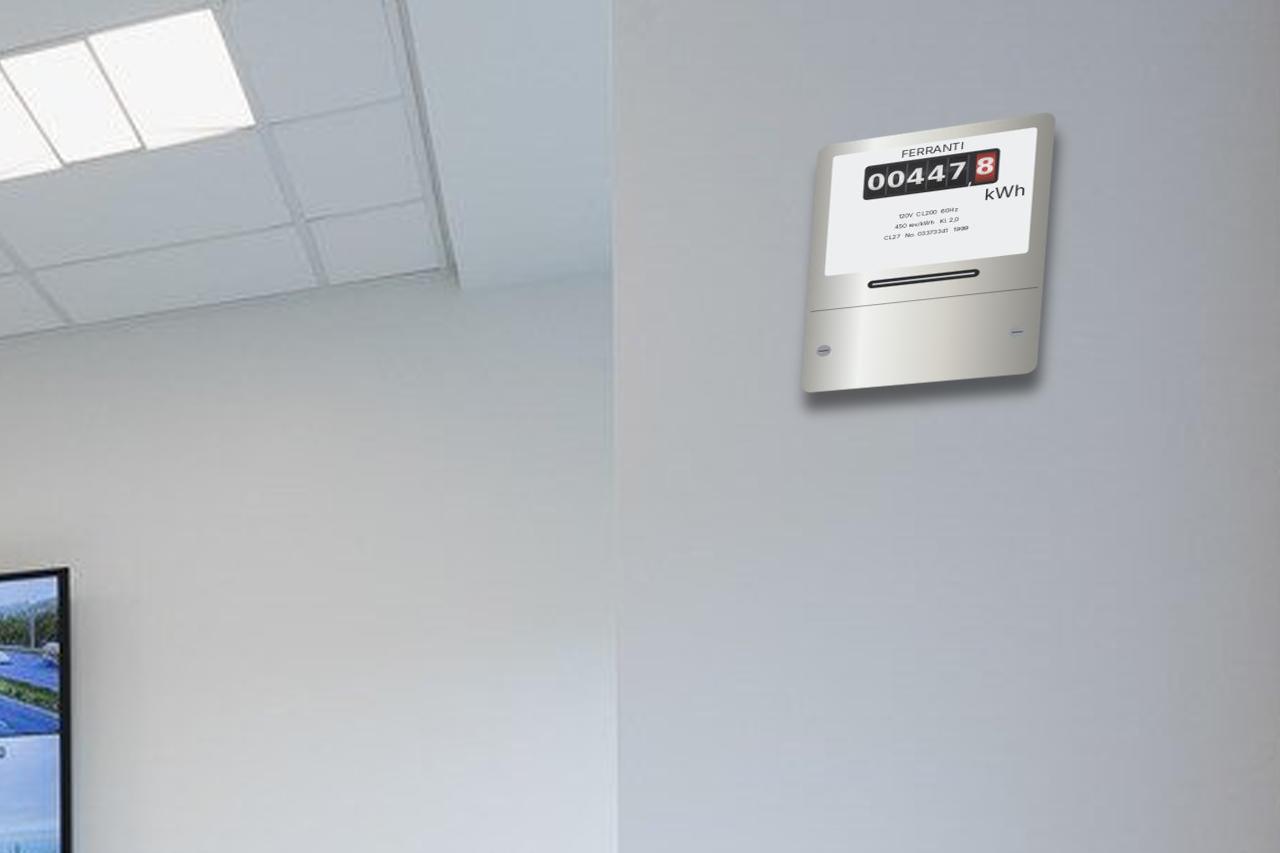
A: 447.8 kWh
